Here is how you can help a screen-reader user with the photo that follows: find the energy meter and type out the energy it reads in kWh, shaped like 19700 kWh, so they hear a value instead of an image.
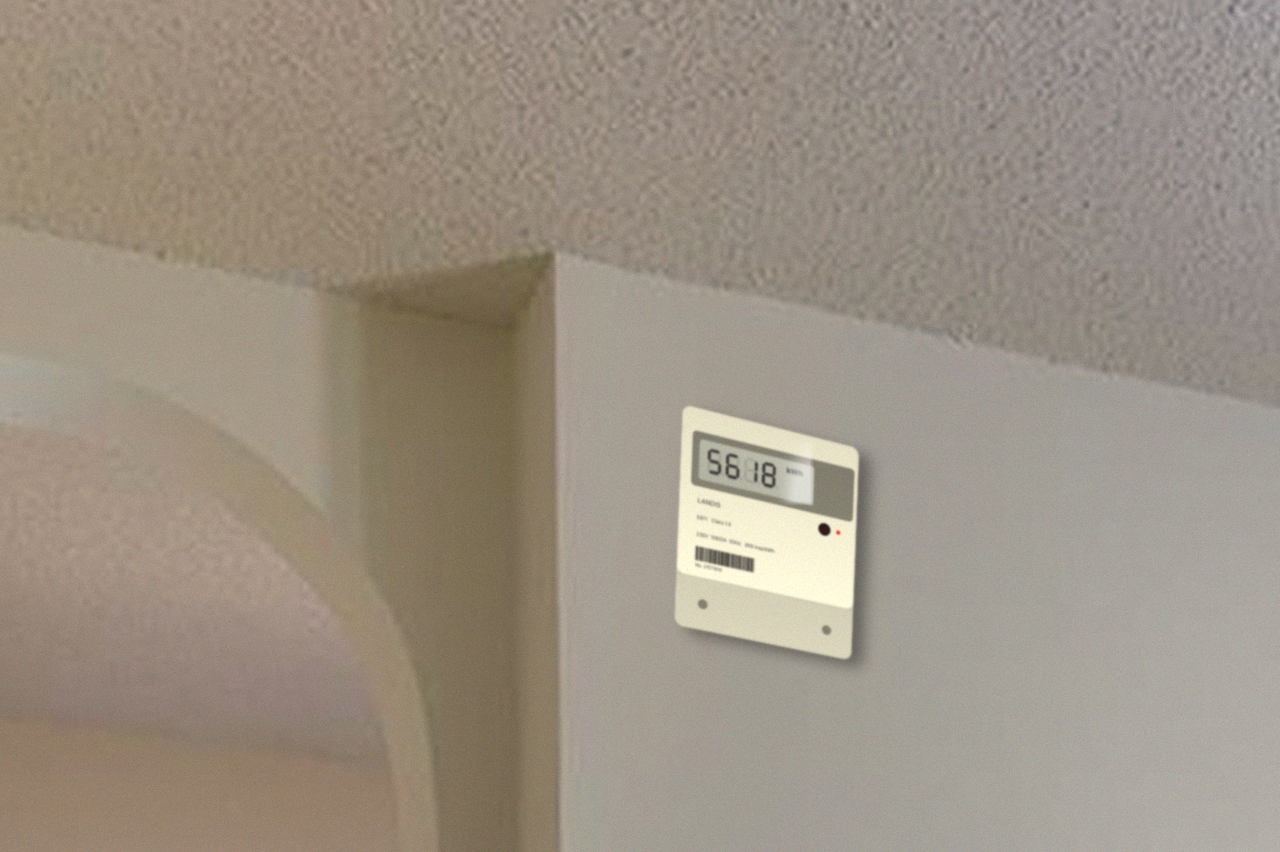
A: 5618 kWh
